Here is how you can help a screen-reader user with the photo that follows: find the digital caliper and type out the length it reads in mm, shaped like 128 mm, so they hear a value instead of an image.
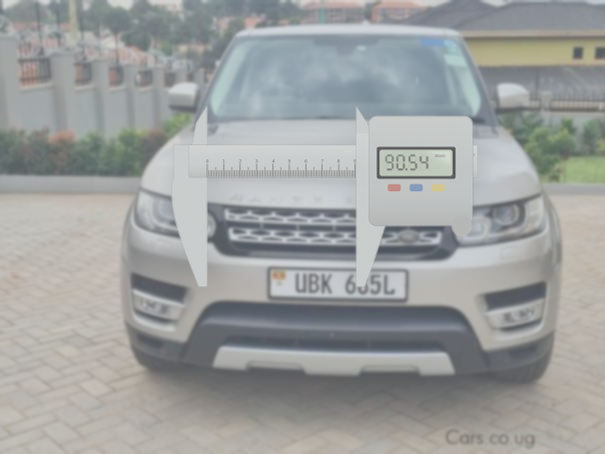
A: 90.54 mm
